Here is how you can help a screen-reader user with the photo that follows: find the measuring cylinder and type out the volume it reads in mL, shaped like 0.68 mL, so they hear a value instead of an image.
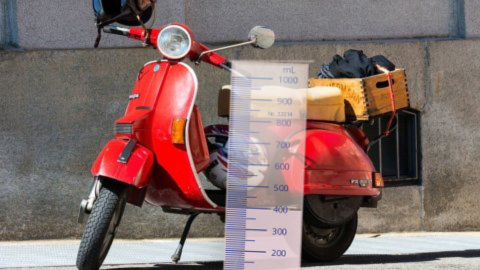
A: 400 mL
